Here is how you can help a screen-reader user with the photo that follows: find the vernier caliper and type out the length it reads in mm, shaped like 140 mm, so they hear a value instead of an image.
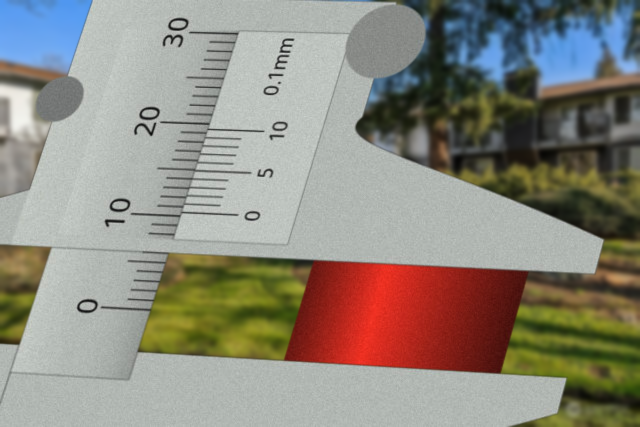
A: 10.4 mm
